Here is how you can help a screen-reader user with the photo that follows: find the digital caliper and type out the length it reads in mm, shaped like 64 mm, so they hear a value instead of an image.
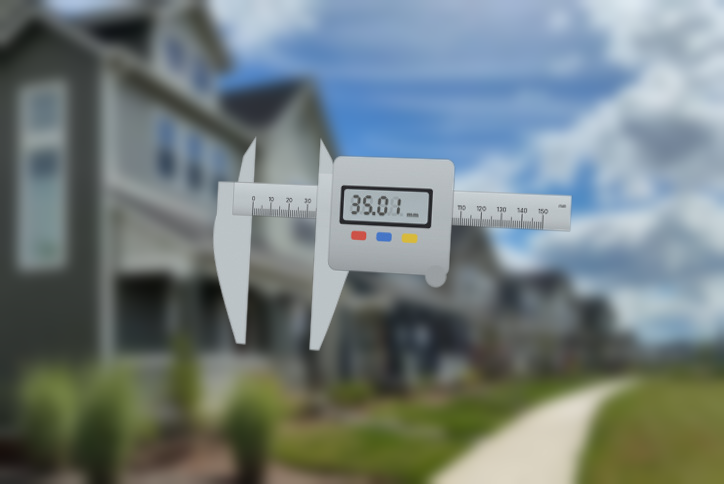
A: 35.01 mm
